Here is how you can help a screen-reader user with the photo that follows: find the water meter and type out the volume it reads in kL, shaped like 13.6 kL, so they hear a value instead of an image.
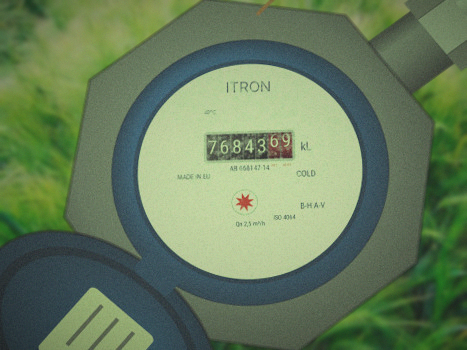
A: 76843.69 kL
